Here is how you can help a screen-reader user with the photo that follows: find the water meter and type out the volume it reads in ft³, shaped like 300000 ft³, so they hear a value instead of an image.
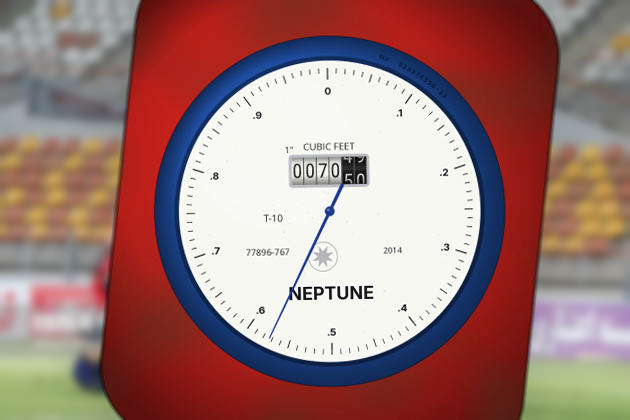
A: 7049.57 ft³
